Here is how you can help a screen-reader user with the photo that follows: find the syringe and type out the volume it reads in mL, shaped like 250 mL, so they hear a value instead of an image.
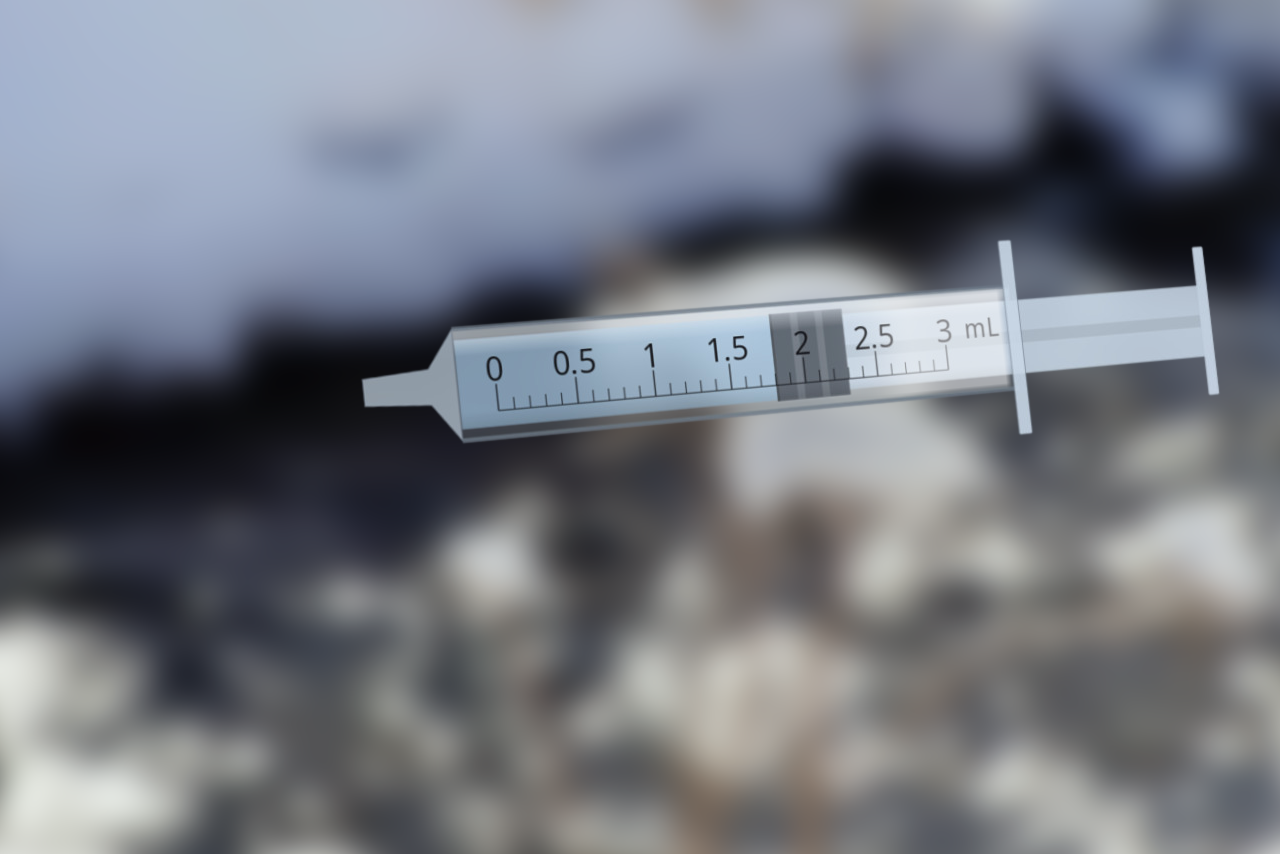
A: 1.8 mL
